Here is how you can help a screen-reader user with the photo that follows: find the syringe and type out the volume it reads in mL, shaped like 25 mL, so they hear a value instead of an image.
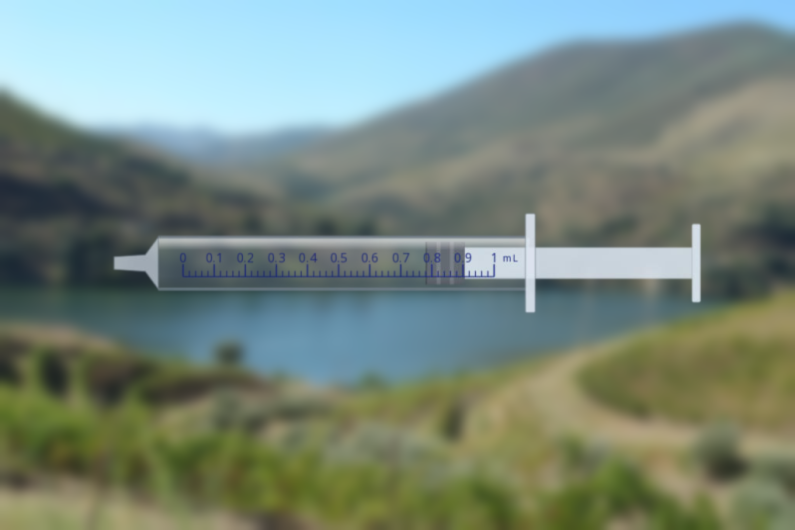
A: 0.78 mL
